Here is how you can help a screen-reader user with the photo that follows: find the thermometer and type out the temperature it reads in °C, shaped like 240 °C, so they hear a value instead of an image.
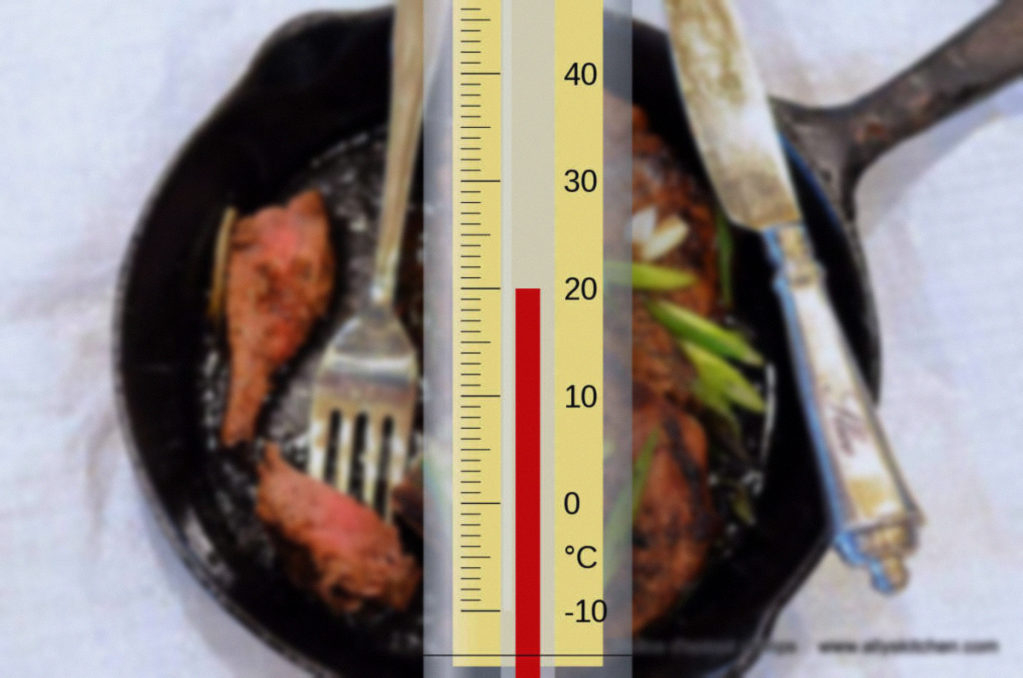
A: 20 °C
